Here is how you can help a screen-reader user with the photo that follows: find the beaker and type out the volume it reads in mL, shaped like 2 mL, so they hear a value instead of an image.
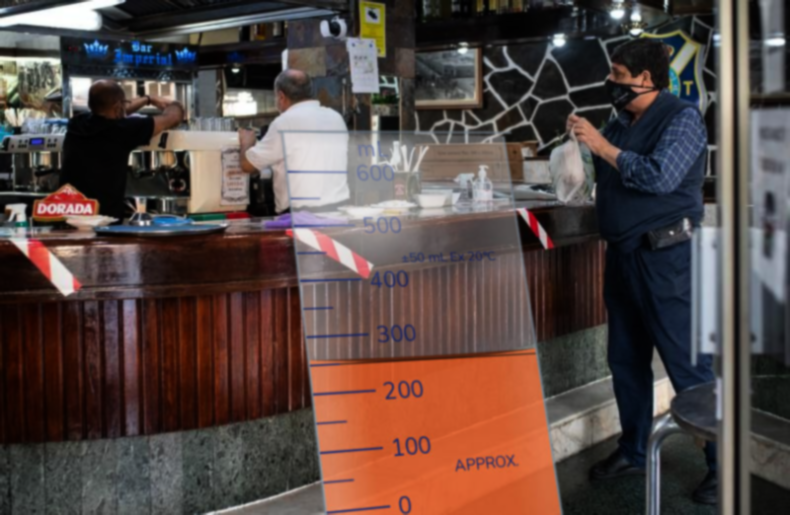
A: 250 mL
